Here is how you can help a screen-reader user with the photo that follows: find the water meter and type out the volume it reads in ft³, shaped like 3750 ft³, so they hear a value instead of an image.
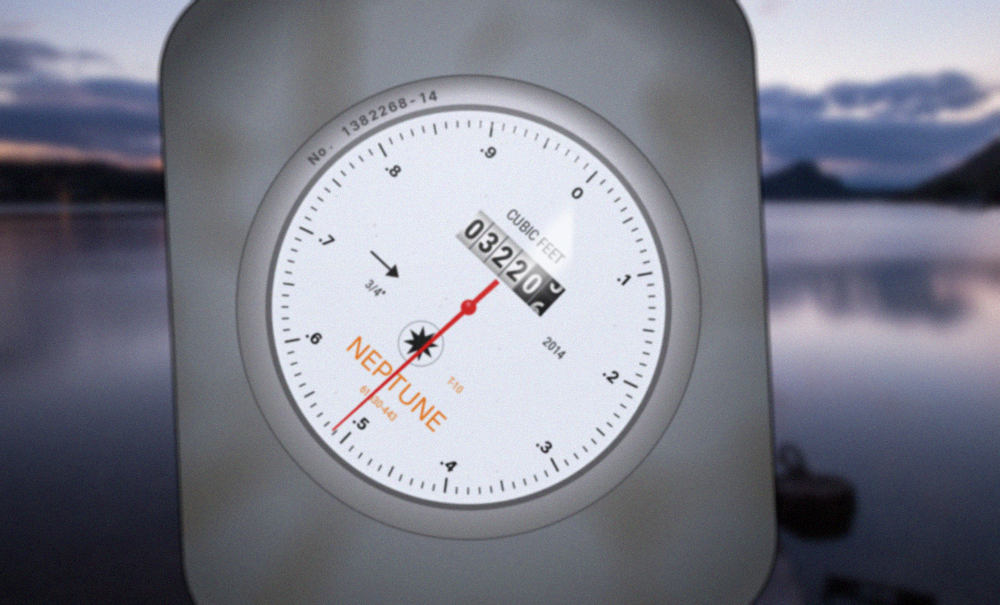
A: 32205.51 ft³
